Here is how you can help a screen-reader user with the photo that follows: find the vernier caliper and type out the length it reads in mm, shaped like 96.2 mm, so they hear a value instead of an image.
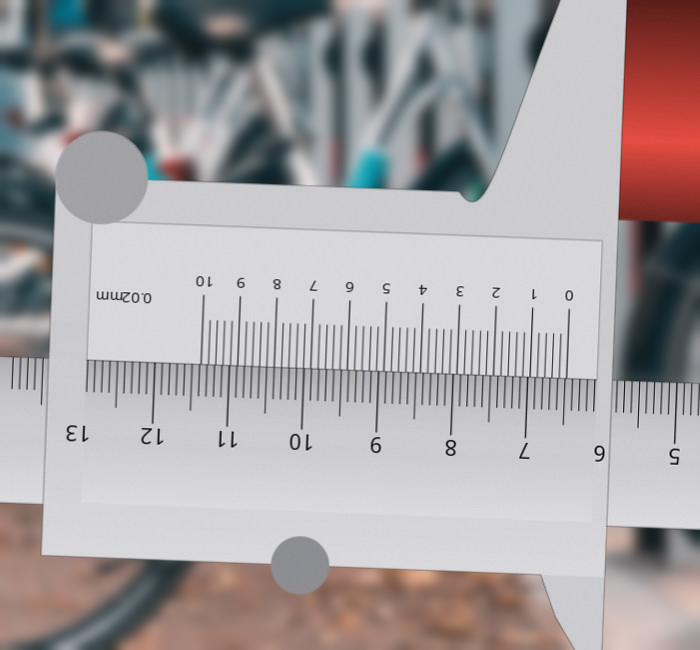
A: 64.8 mm
